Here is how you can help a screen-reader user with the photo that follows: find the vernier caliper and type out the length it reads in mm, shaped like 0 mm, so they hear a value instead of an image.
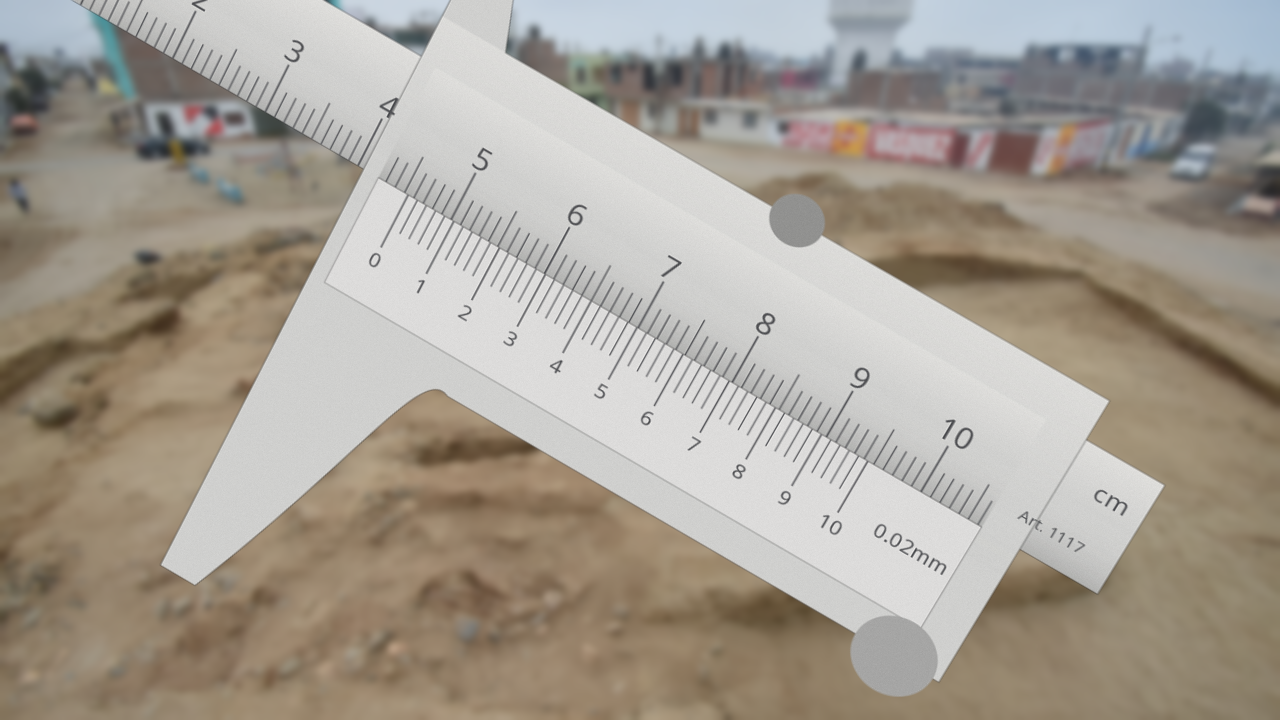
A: 45.4 mm
